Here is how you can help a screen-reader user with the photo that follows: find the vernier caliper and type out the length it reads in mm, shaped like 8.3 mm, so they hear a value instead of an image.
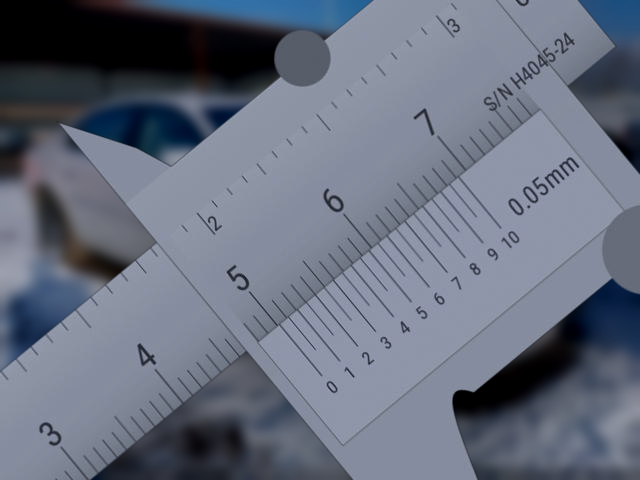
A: 50.2 mm
